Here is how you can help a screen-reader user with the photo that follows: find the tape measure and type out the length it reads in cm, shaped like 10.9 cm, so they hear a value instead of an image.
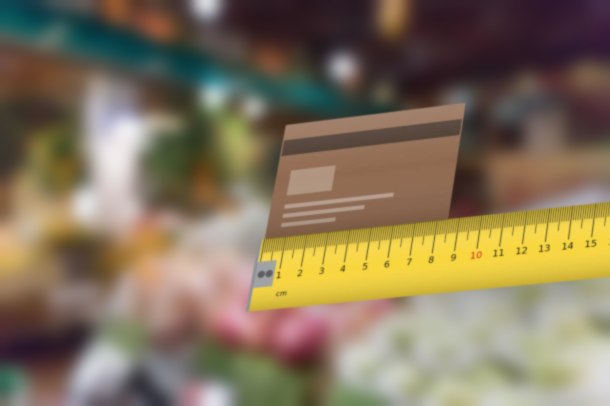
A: 8.5 cm
